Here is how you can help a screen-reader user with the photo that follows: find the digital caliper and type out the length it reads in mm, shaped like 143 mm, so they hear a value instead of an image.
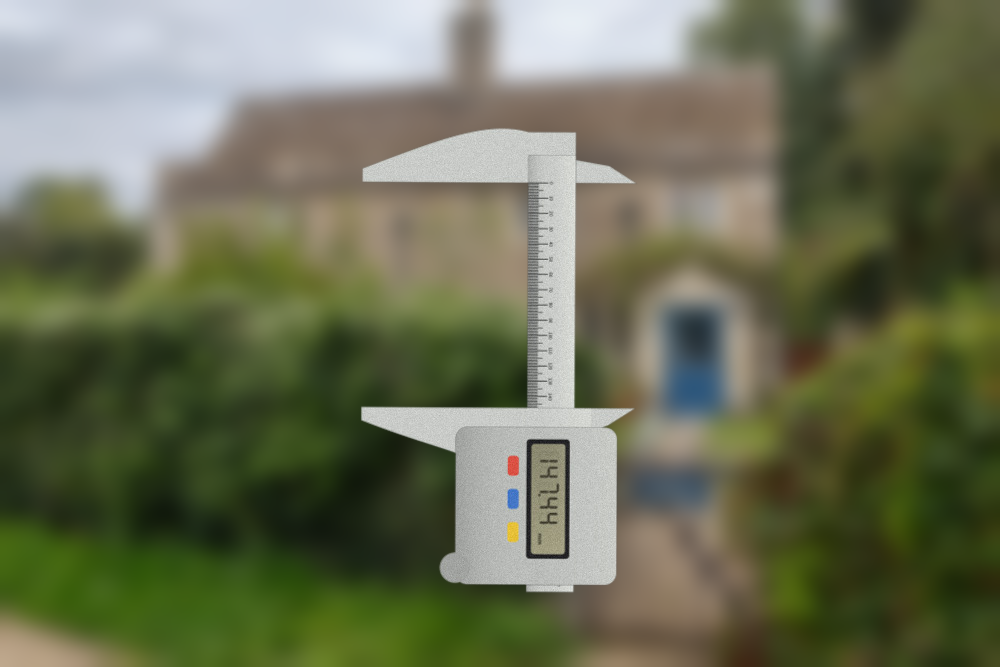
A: 147.44 mm
